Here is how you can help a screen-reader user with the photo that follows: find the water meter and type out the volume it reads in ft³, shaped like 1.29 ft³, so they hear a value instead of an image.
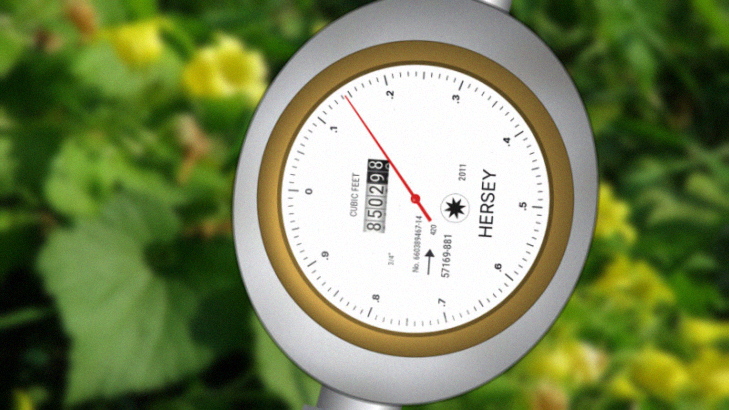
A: 850298.14 ft³
